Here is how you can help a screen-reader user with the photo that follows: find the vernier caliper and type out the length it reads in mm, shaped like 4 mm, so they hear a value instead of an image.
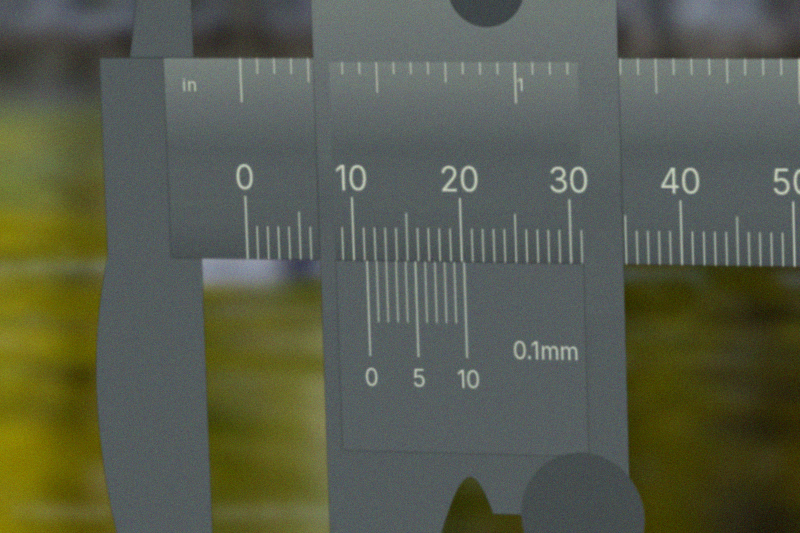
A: 11.2 mm
